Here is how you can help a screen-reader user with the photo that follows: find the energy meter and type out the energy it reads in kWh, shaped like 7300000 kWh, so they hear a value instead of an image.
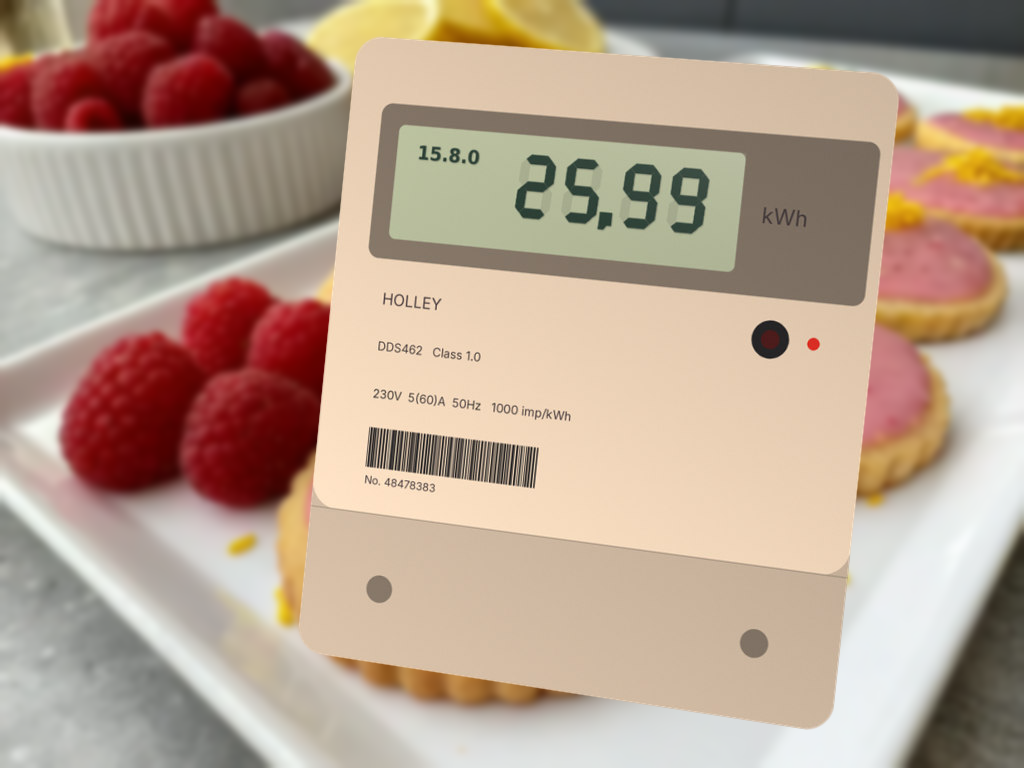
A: 25.99 kWh
